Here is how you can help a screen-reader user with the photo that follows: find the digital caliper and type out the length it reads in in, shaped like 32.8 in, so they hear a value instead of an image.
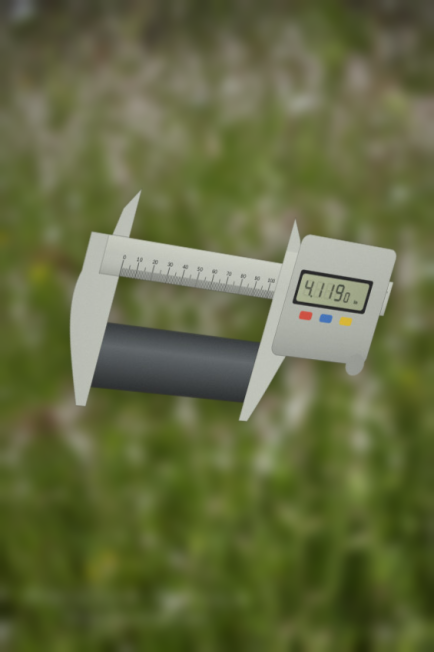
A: 4.1190 in
